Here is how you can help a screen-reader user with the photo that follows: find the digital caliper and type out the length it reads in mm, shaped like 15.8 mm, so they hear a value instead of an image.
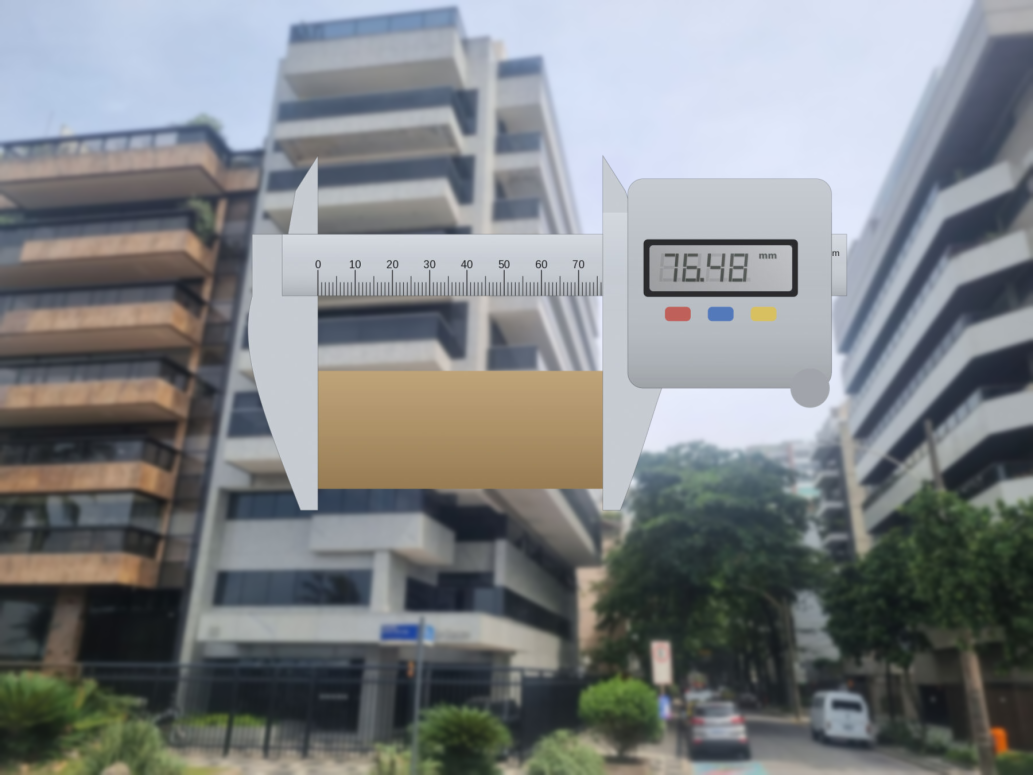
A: 76.48 mm
